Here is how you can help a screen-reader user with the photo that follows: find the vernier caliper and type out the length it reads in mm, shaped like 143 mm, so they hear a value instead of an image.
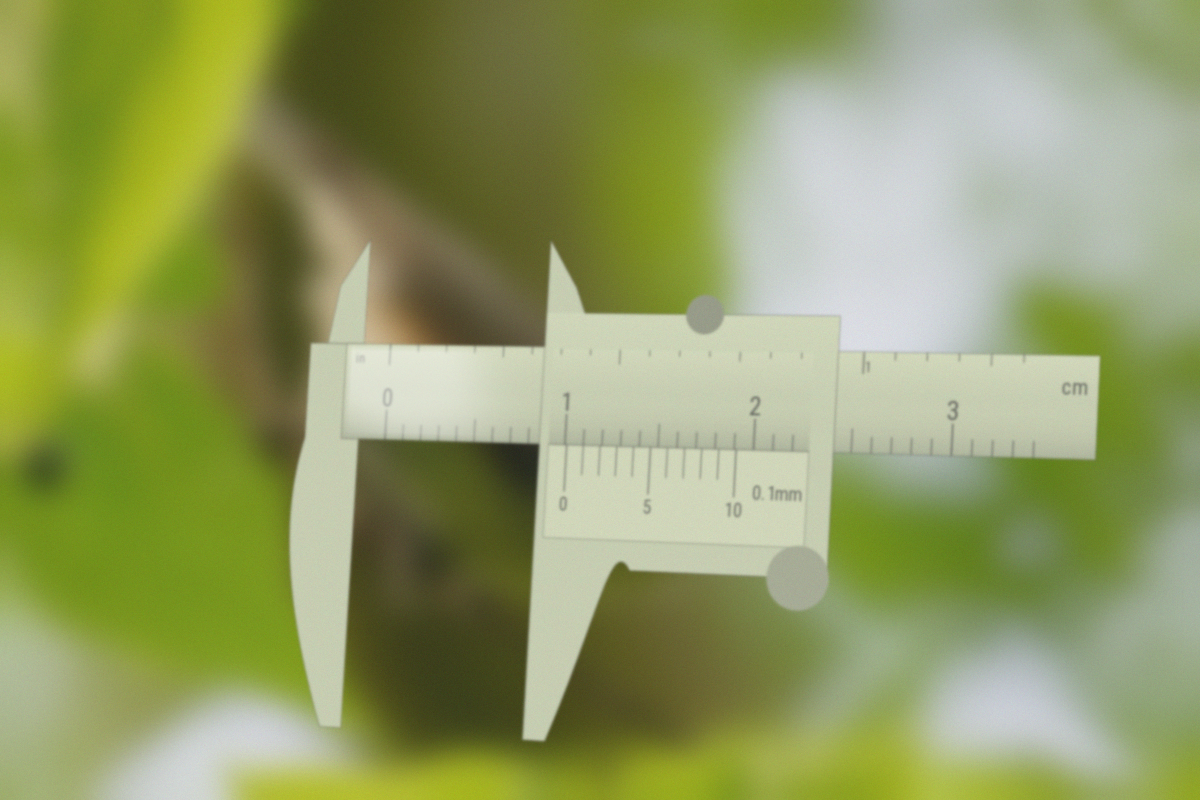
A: 10.1 mm
